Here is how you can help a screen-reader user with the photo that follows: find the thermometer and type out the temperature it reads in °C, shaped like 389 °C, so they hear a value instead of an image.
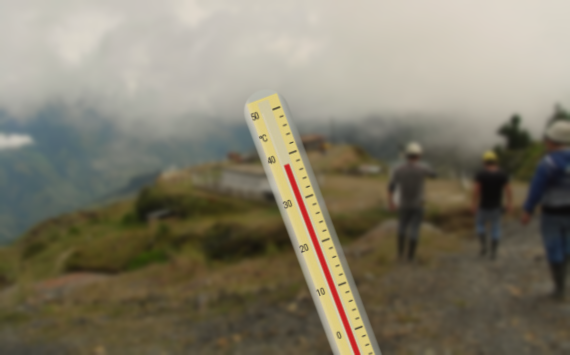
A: 38 °C
